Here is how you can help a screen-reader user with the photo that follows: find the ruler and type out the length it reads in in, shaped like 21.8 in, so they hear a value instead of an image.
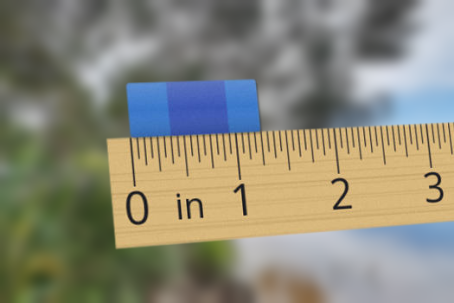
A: 1.25 in
